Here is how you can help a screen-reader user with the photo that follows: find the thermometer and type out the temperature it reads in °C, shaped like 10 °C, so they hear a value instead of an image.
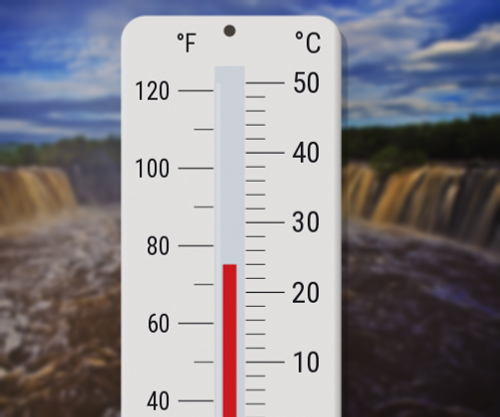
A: 24 °C
